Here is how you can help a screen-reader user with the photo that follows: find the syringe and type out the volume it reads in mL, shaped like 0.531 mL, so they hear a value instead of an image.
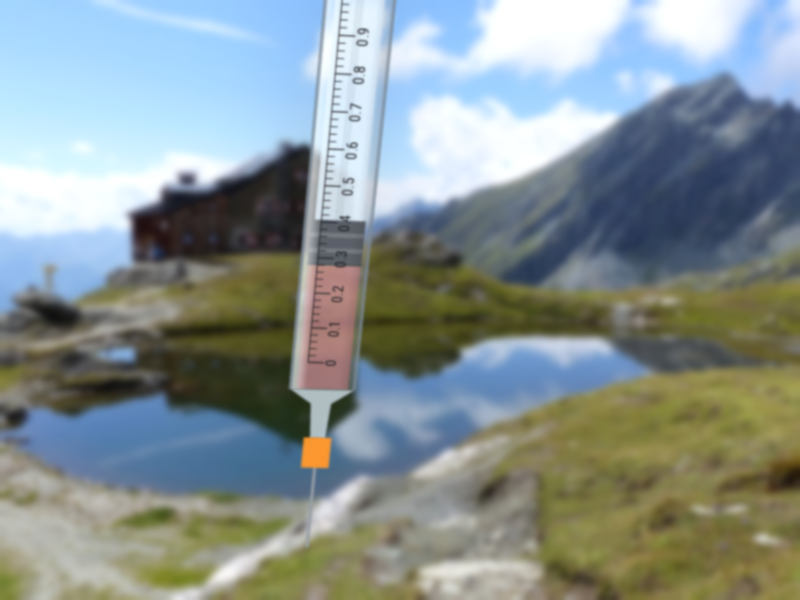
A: 0.28 mL
